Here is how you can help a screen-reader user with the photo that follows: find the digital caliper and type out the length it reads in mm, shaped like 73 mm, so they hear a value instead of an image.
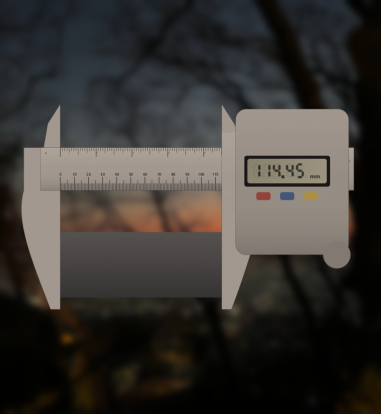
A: 114.45 mm
